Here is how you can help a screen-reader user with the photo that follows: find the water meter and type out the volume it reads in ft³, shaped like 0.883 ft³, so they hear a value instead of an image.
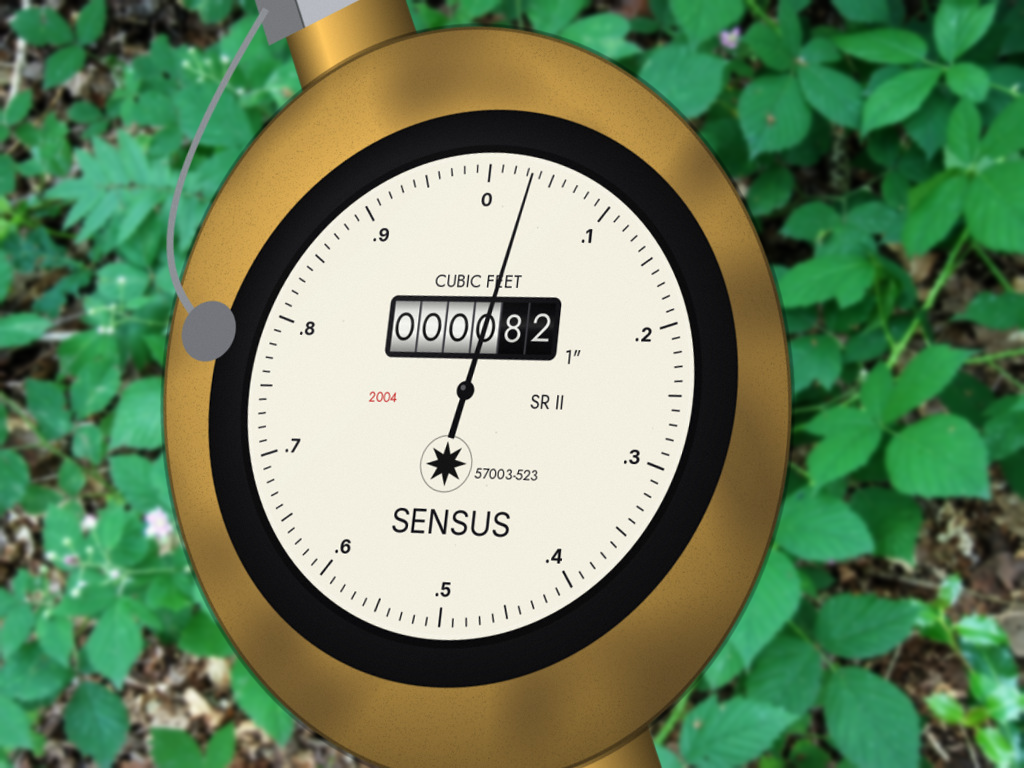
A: 82.03 ft³
